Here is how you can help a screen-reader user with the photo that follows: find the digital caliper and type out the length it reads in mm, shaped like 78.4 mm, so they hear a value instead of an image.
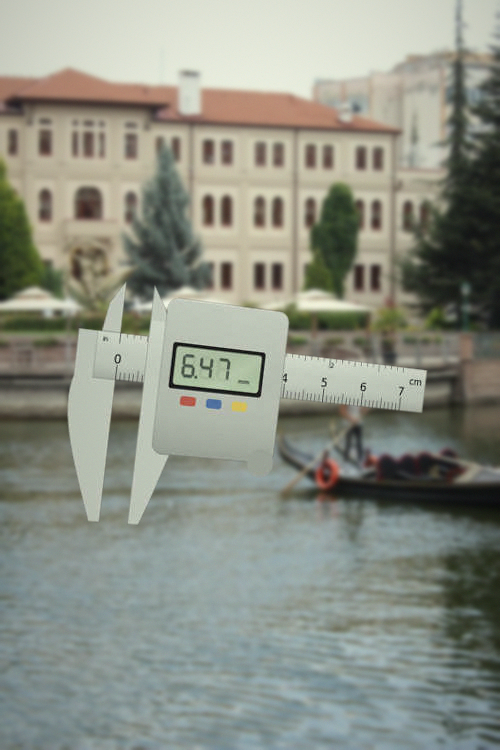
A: 6.47 mm
